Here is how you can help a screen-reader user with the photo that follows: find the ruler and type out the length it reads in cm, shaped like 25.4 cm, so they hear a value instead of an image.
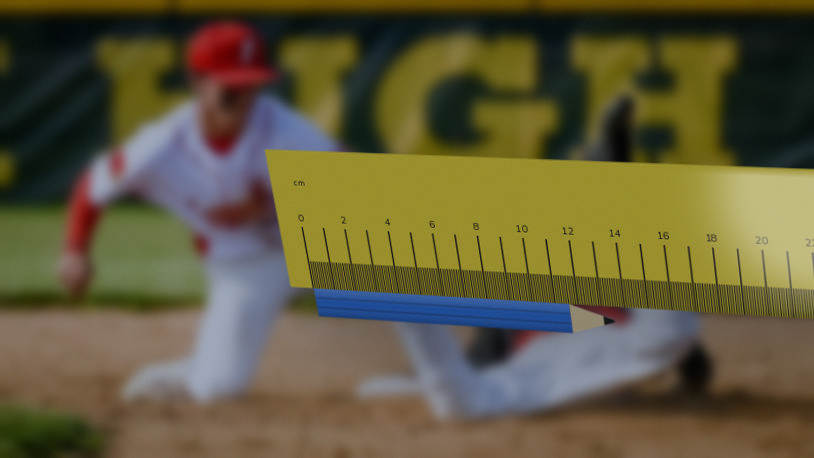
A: 13.5 cm
